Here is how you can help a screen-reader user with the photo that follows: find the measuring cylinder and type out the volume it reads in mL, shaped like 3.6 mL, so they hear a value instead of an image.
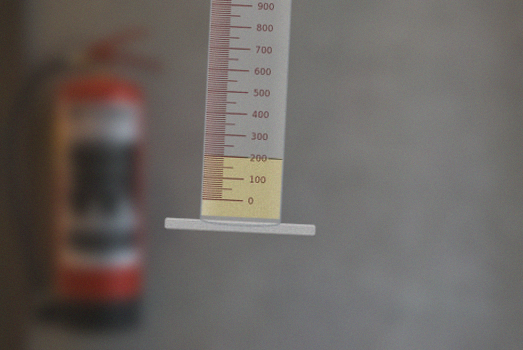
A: 200 mL
